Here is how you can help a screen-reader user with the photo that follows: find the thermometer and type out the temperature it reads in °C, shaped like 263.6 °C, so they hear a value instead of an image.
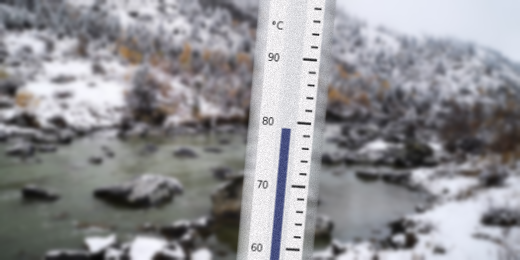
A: 79 °C
